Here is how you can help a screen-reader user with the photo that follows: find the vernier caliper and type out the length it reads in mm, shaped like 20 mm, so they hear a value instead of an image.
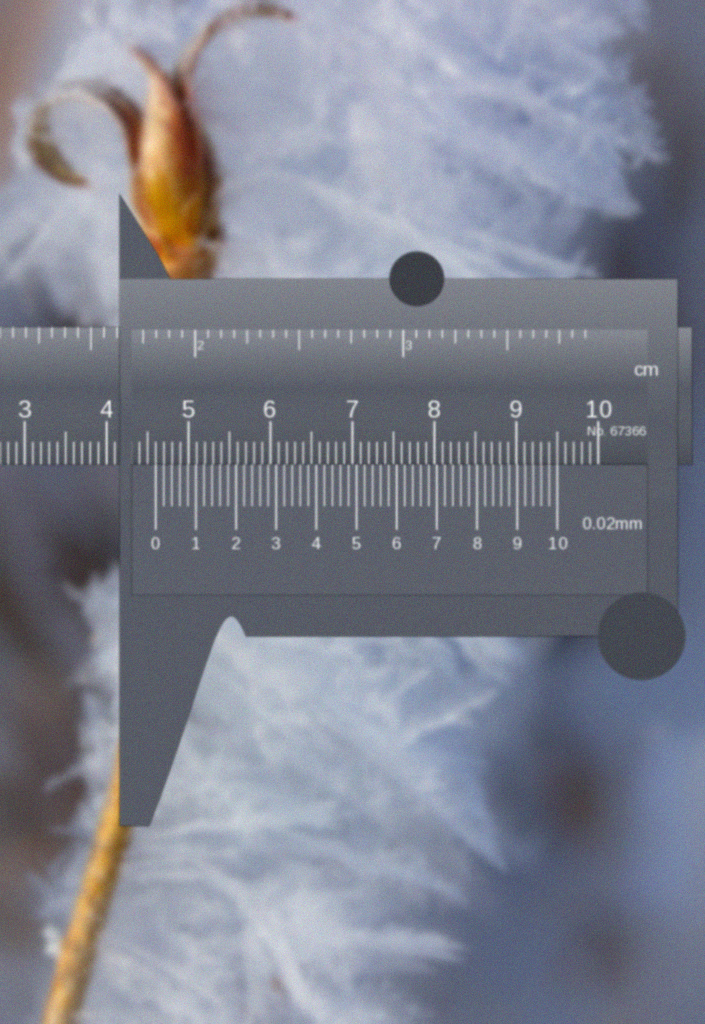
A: 46.0 mm
